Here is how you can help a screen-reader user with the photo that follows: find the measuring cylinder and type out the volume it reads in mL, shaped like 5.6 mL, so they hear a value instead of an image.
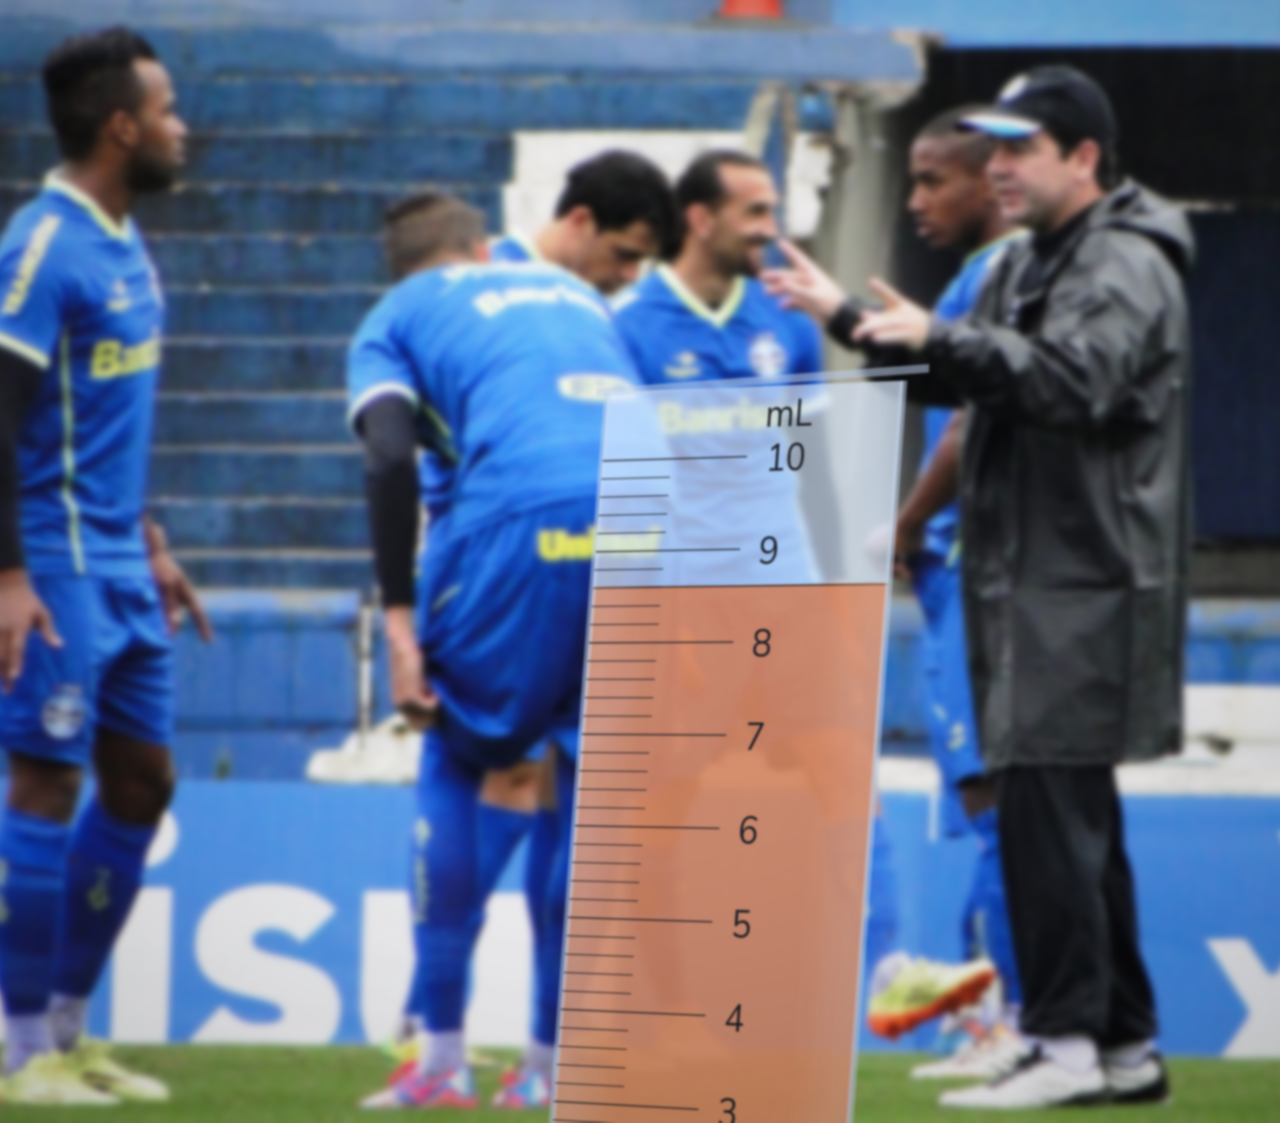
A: 8.6 mL
